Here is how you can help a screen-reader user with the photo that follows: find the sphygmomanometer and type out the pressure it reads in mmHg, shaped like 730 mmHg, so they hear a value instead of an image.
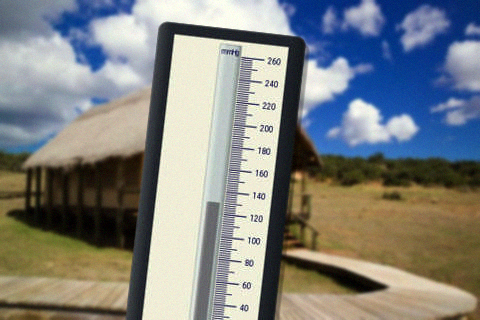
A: 130 mmHg
